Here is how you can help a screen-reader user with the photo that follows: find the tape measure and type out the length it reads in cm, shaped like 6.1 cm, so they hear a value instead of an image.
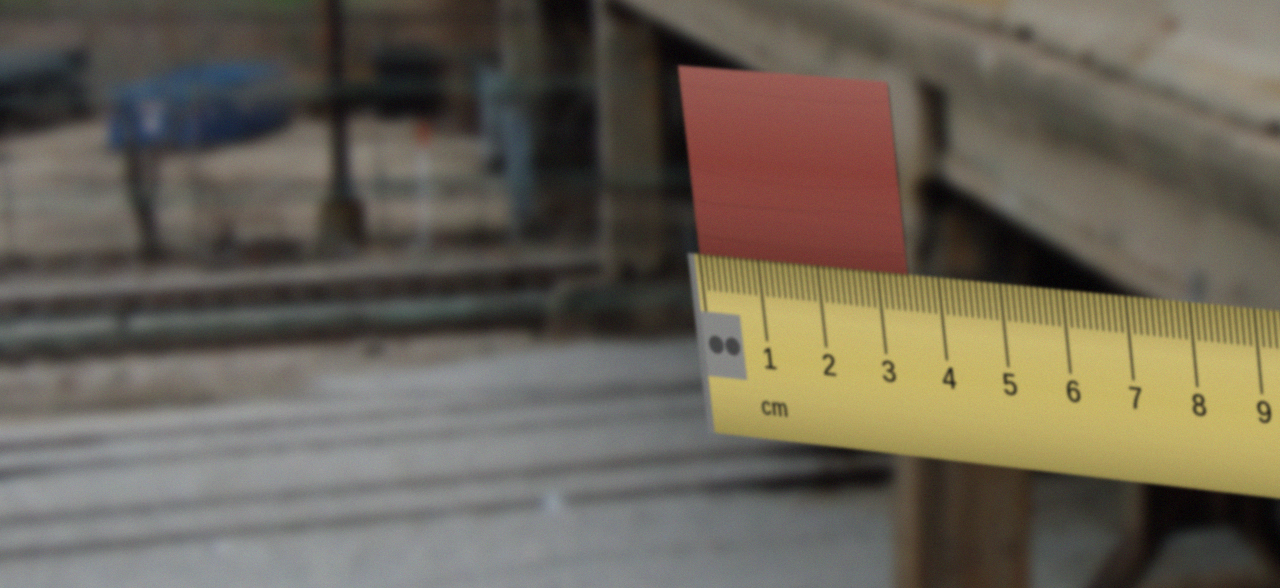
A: 3.5 cm
